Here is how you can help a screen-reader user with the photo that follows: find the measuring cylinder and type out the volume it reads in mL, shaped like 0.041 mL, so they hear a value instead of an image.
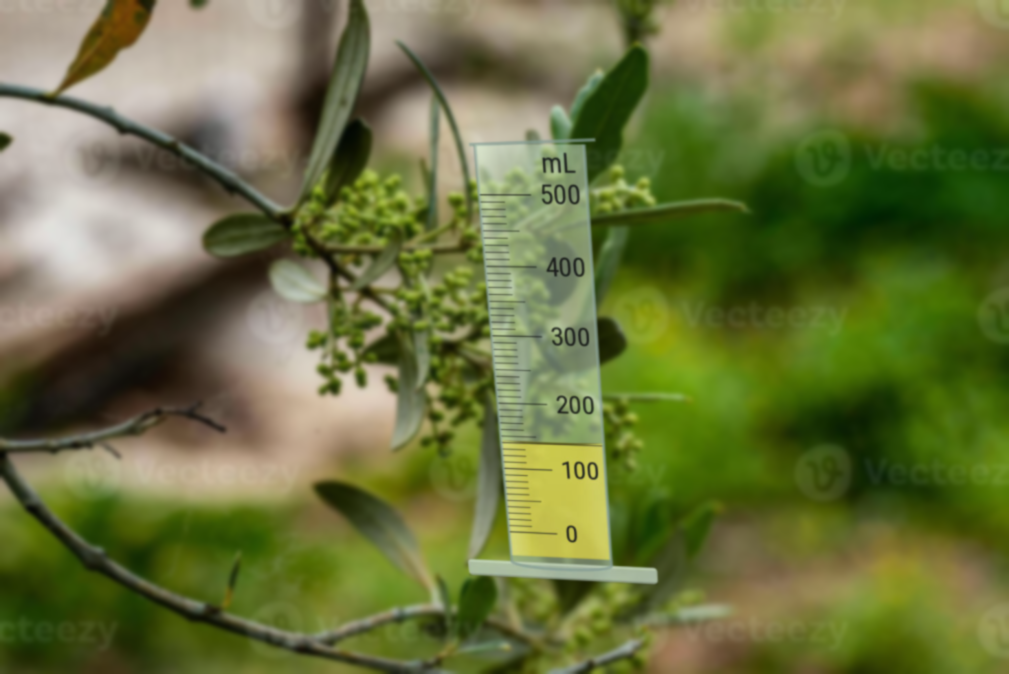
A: 140 mL
